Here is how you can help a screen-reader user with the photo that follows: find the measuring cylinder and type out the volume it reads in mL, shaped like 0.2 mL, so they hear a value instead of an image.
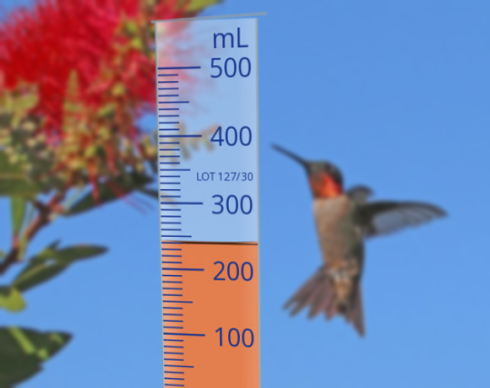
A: 240 mL
